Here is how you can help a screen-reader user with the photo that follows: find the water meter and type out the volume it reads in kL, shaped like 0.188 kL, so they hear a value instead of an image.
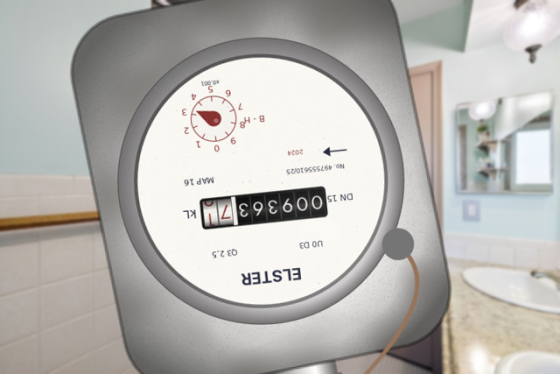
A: 9363.713 kL
